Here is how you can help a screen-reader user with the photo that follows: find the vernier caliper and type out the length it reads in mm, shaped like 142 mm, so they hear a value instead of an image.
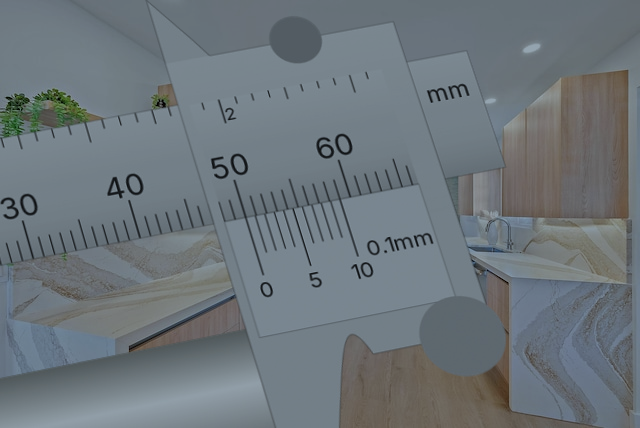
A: 50.0 mm
